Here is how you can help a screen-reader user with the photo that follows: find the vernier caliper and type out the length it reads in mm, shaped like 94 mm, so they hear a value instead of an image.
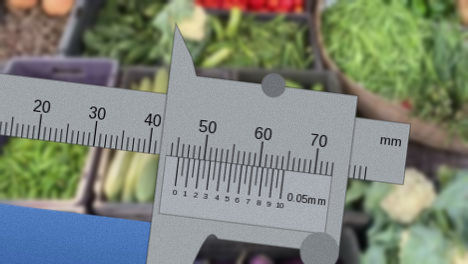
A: 45.4 mm
